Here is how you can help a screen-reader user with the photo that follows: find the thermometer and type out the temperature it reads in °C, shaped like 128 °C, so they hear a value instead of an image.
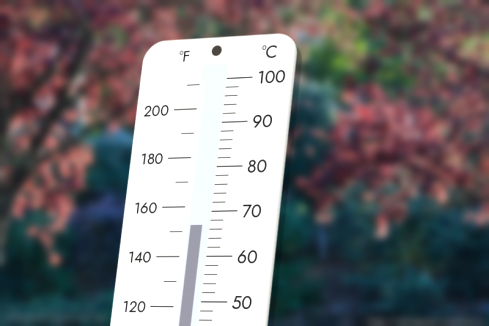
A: 67 °C
